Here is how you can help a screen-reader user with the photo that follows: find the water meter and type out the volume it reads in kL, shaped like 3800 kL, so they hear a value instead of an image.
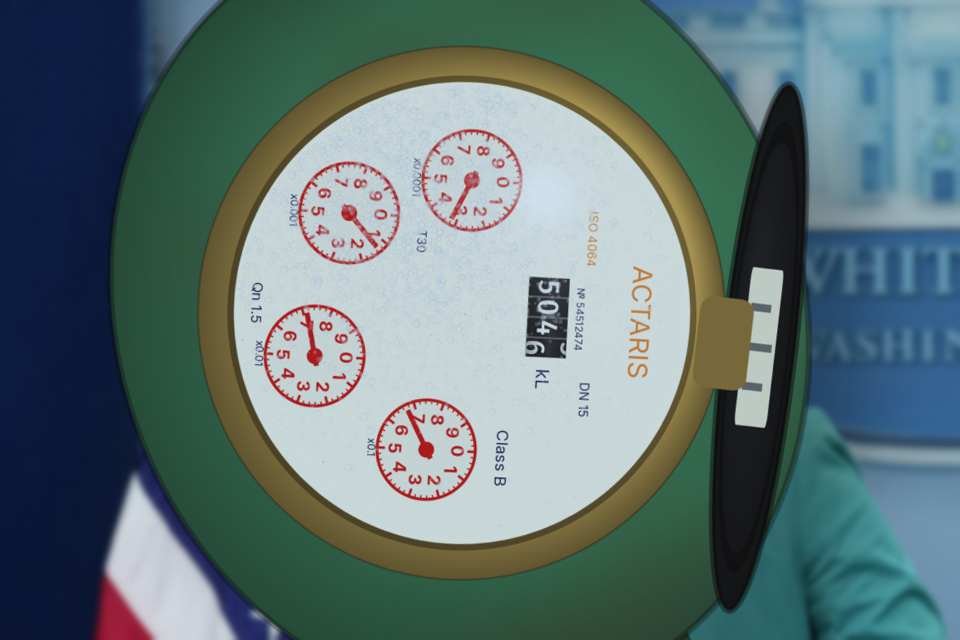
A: 5045.6713 kL
